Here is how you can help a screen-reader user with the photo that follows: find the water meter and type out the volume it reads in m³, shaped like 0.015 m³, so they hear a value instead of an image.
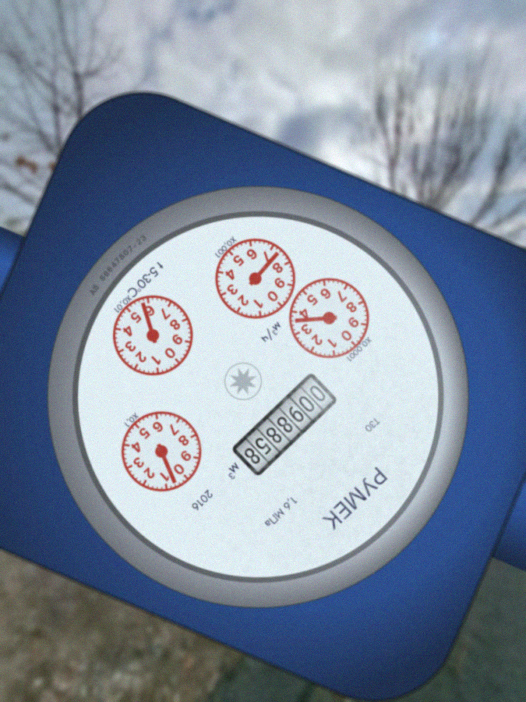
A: 98858.0573 m³
